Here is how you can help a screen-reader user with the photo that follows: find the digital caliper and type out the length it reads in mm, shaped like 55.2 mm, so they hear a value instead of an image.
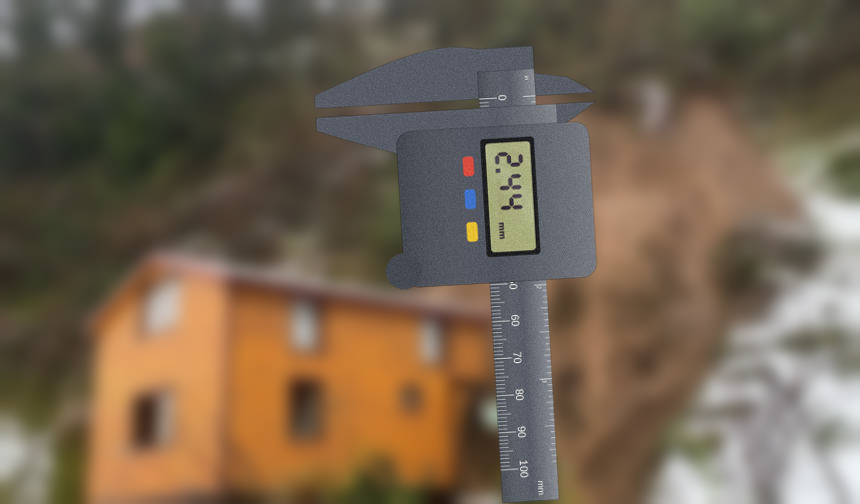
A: 2.44 mm
